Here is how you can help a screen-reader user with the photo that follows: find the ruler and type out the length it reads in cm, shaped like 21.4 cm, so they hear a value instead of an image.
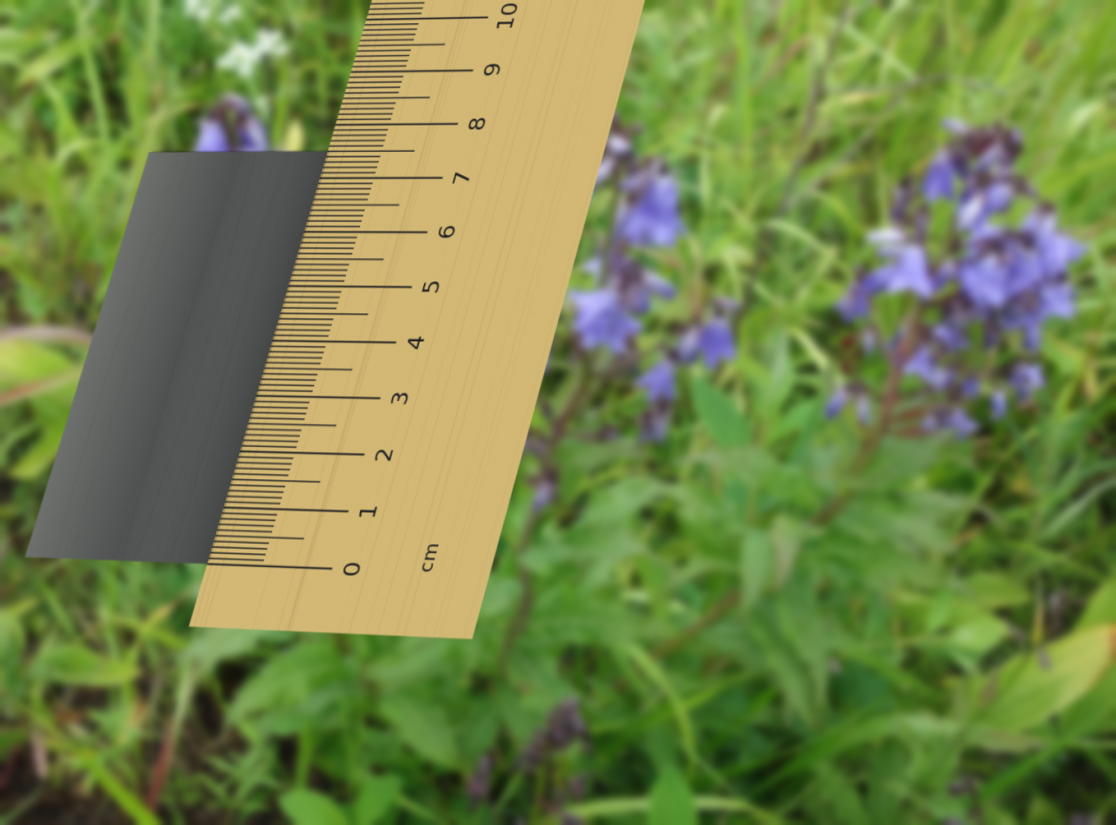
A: 7.5 cm
